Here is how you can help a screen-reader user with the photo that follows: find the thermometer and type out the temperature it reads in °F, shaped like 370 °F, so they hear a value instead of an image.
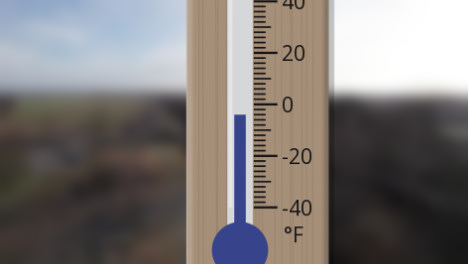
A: -4 °F
